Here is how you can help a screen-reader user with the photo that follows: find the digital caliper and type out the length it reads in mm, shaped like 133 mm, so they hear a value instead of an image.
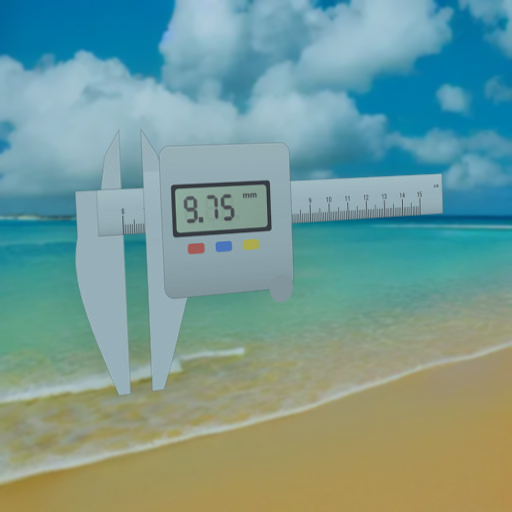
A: 9.75 mm
